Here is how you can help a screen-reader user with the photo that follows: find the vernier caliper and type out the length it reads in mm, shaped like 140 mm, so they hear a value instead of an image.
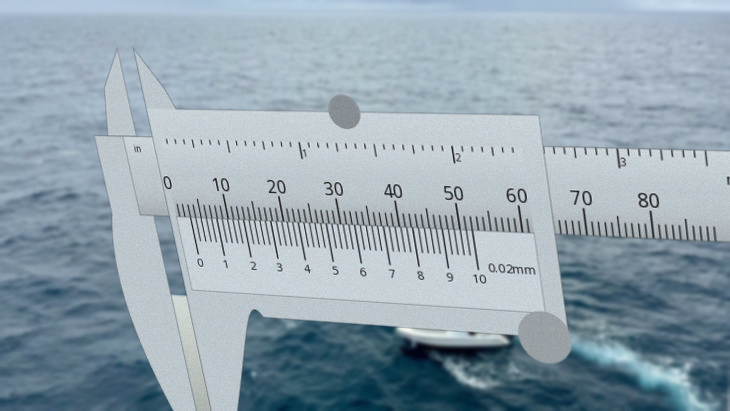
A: 3.0 mm
